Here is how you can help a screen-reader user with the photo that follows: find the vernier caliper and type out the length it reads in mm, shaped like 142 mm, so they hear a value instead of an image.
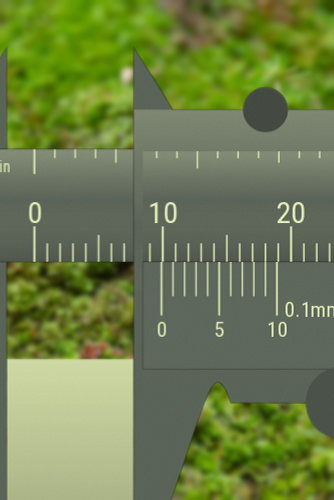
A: 9.9 mm
